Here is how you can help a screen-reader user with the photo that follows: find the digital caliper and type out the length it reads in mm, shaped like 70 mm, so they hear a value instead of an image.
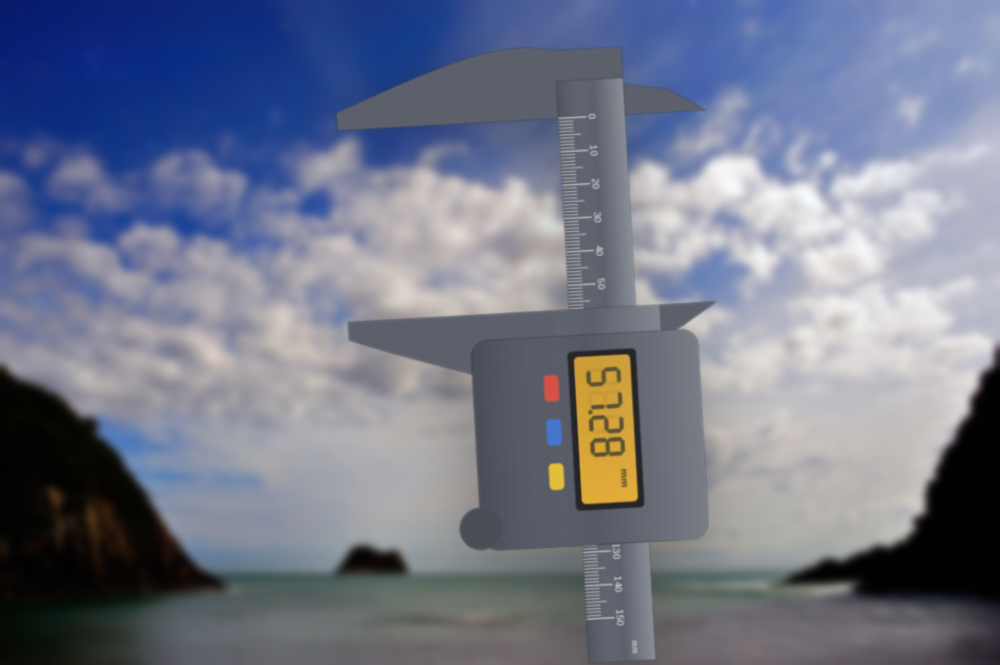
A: 57.28 mm
